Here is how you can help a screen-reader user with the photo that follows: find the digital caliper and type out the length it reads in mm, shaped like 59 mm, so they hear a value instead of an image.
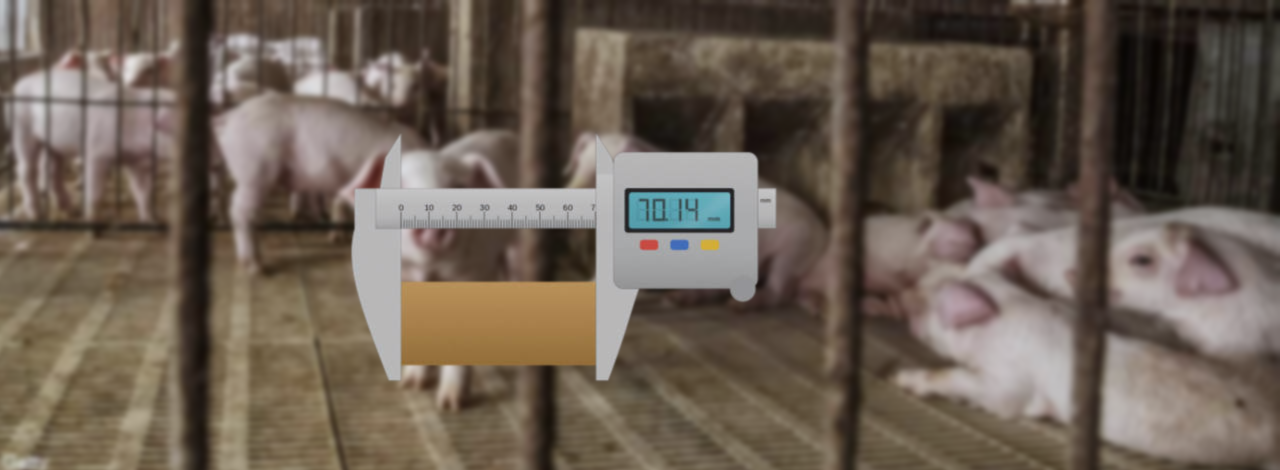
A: 70.14 mm
